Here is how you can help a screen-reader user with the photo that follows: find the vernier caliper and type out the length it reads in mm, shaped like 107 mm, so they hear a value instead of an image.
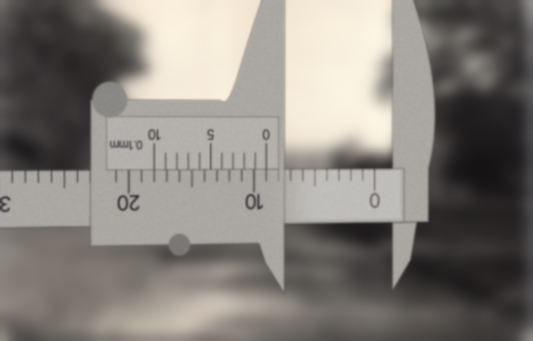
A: 9.0 mm
